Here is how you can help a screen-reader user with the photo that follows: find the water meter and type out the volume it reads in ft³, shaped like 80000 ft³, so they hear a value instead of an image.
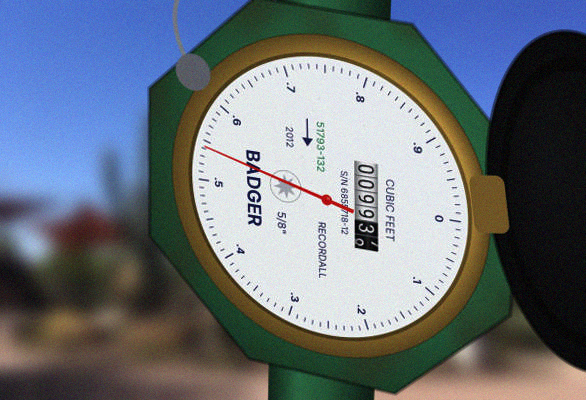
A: 9937.54 ft³
